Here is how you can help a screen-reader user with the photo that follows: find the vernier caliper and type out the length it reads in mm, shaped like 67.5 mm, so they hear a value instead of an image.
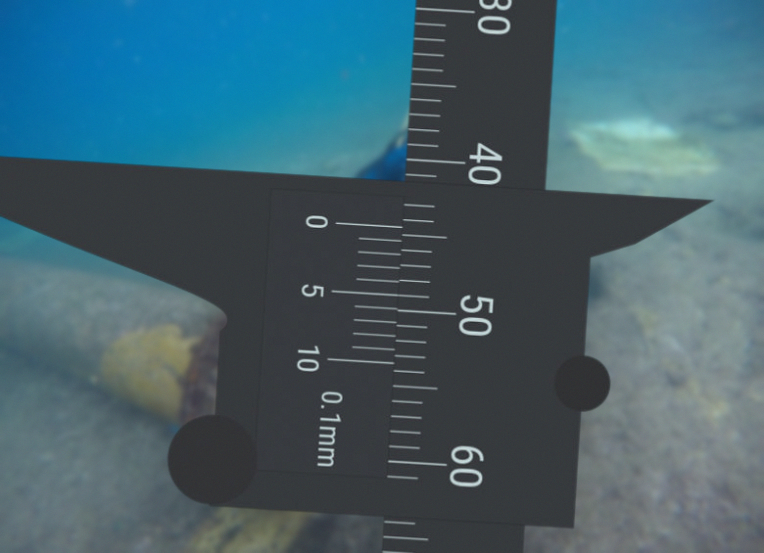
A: 44.5 mm
